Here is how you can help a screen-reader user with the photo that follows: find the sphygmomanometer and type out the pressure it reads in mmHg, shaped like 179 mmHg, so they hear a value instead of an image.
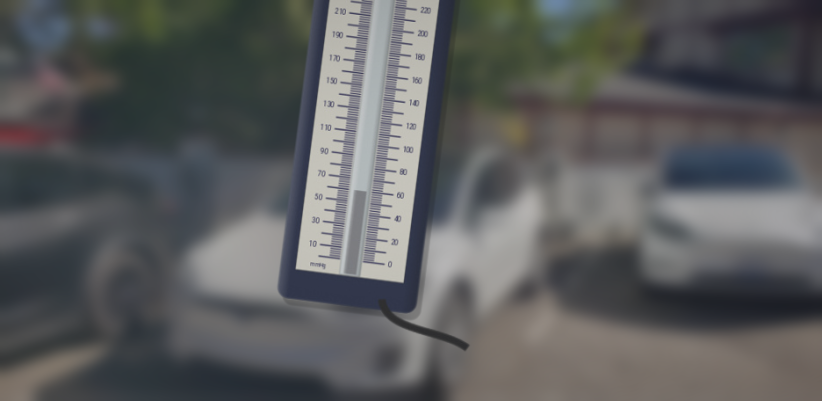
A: 60 mmHg
